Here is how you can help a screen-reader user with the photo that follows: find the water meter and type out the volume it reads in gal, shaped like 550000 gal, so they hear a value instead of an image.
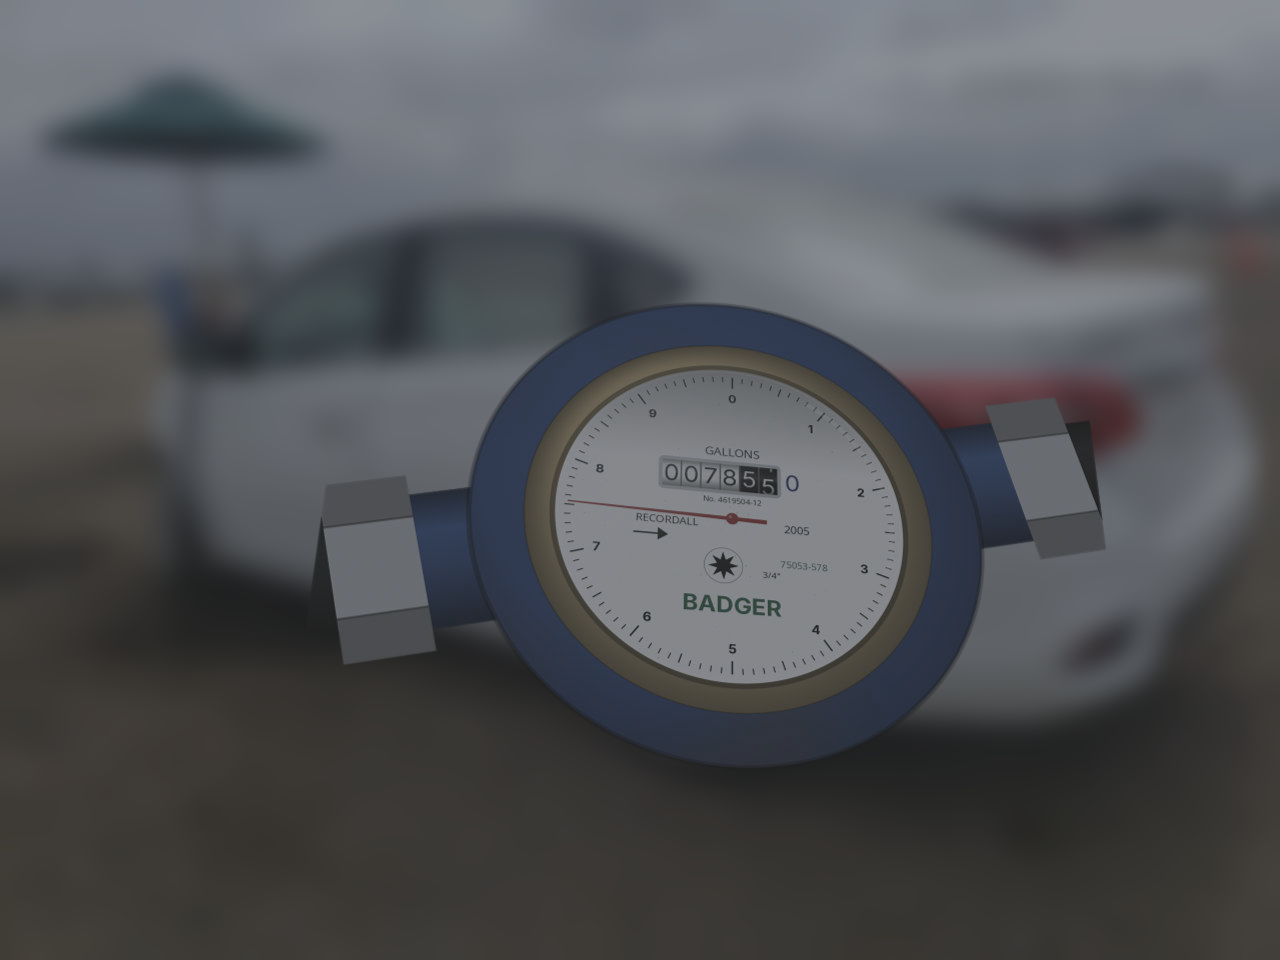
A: 78547.5 gal
